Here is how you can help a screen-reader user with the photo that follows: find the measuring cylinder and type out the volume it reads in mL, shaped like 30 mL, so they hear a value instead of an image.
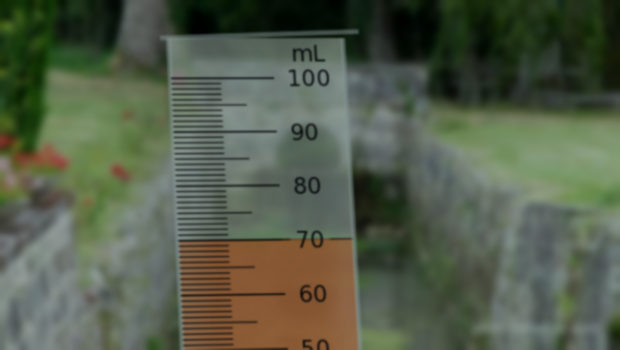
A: 70 mL
